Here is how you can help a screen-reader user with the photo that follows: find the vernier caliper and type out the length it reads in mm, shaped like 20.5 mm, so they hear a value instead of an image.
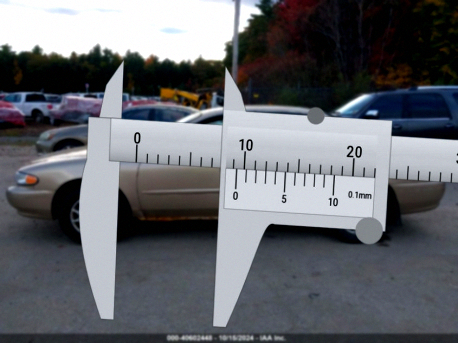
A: 9.3 mm
